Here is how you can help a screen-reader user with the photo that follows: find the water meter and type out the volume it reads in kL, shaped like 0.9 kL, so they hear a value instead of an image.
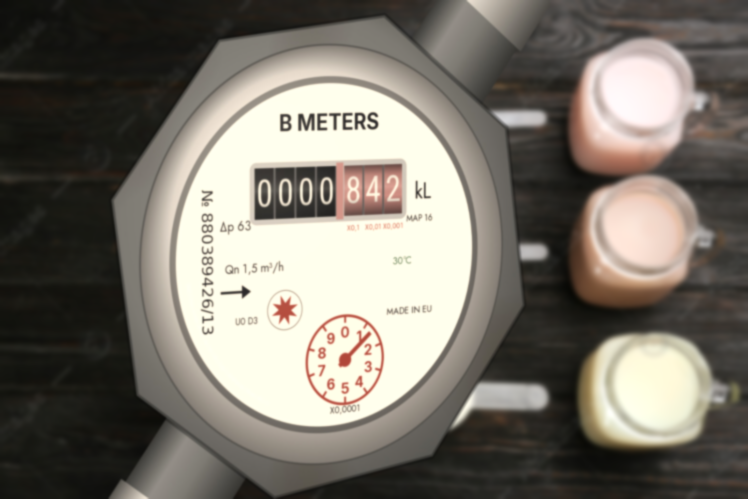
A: 0.8421 kL
